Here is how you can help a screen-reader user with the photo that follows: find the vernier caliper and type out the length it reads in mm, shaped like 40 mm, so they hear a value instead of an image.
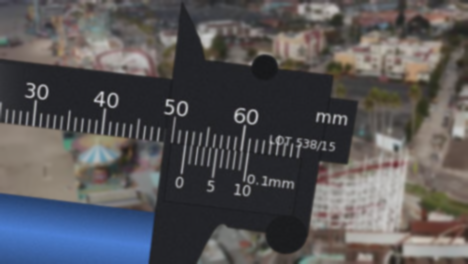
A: 52.0 mm
